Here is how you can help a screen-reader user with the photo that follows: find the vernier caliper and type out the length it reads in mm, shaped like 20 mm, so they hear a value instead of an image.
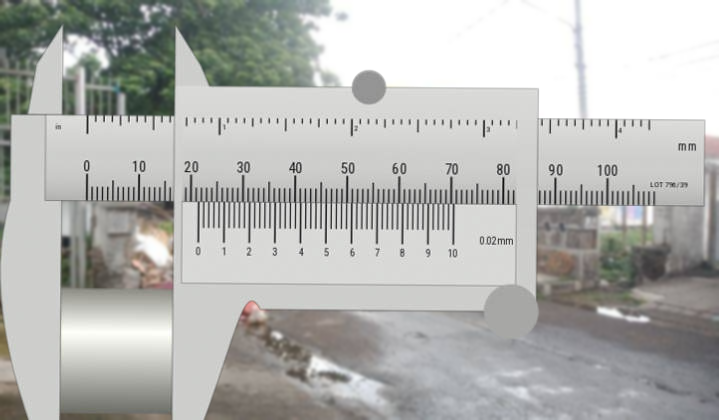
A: 21.5 mm
